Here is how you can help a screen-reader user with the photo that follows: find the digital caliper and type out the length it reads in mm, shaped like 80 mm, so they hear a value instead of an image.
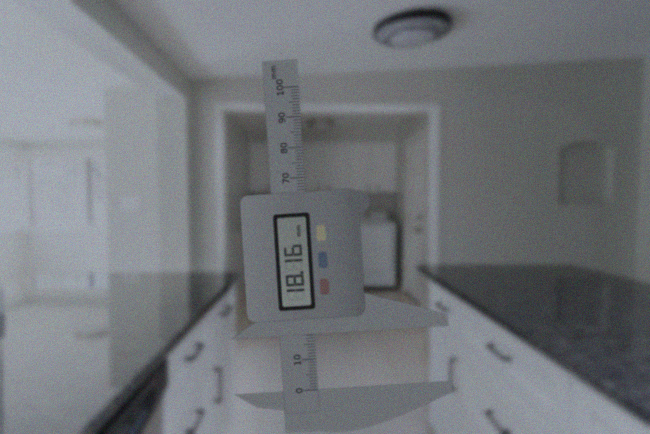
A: 18.16 mm
